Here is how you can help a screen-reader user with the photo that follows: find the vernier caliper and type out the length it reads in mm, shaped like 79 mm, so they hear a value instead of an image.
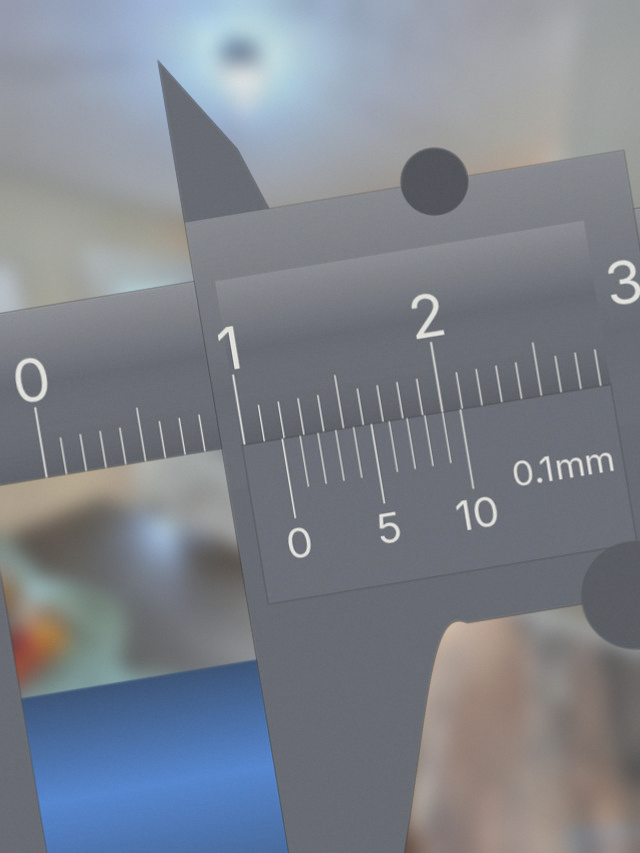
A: 11.9 mm
